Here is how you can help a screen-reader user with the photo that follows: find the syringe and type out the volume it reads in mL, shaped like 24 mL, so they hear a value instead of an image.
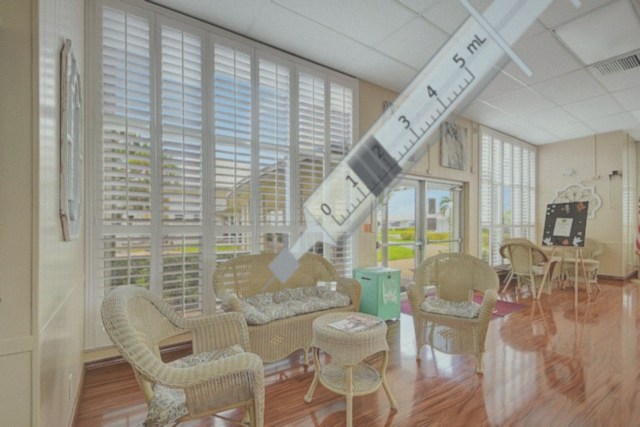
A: 1.2 mL
